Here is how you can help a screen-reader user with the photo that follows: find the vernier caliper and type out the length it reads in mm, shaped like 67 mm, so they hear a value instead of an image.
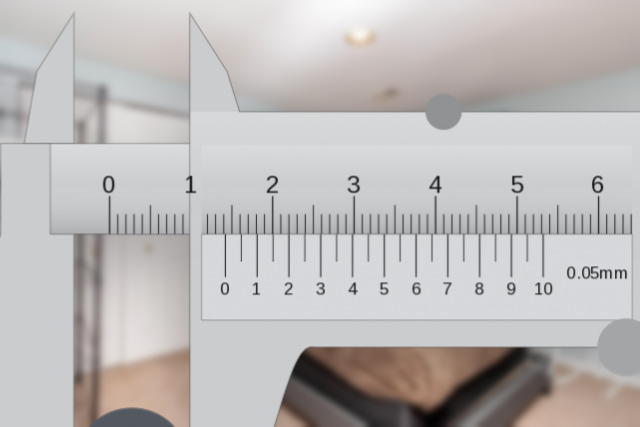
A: 14.2 mm
